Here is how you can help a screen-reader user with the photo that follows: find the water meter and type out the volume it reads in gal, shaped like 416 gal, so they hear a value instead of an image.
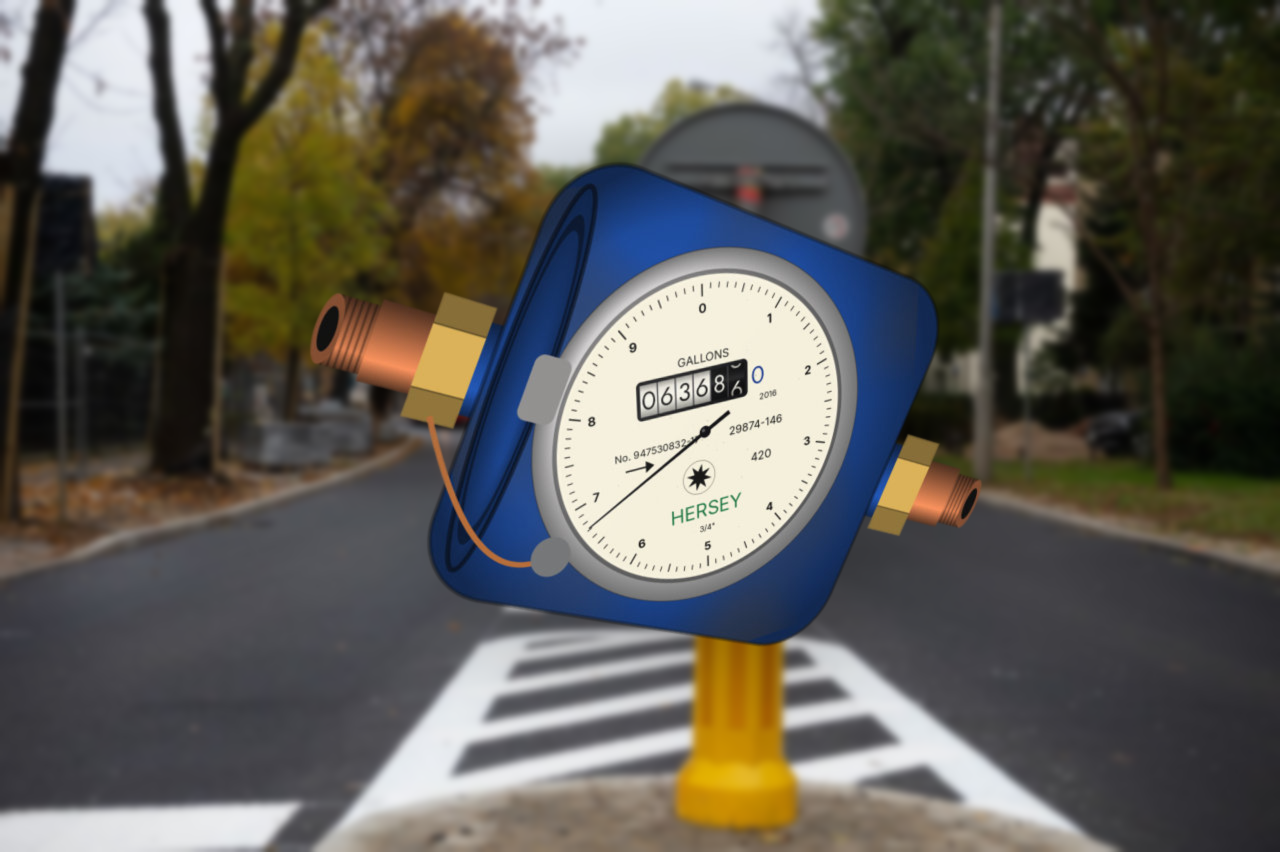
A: 636856.7 gal
